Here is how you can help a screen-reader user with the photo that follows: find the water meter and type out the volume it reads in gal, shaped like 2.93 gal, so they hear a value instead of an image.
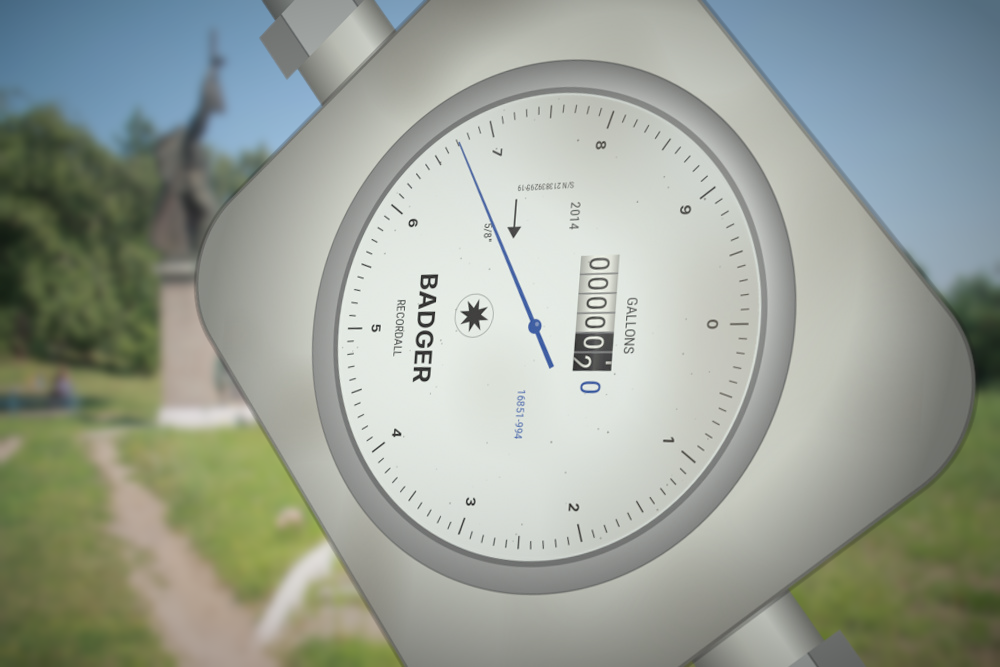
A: 16.7 gal
